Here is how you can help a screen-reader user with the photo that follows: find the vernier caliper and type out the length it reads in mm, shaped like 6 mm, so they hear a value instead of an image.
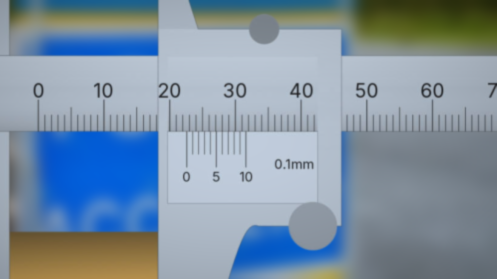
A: 22.6 mm
